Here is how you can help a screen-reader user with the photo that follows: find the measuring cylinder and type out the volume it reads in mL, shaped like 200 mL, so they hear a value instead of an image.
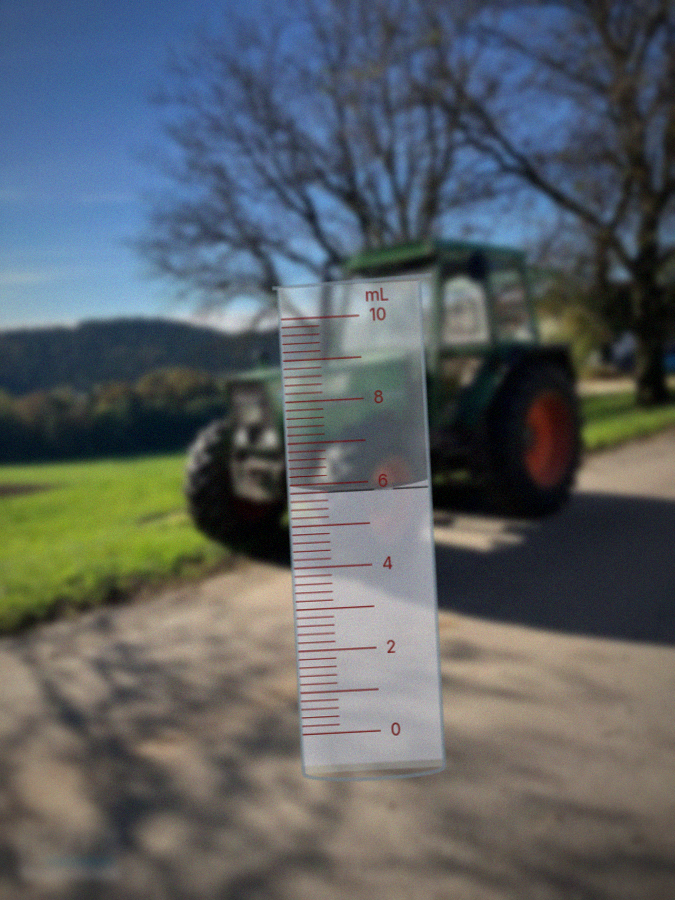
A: 5.8 mL
